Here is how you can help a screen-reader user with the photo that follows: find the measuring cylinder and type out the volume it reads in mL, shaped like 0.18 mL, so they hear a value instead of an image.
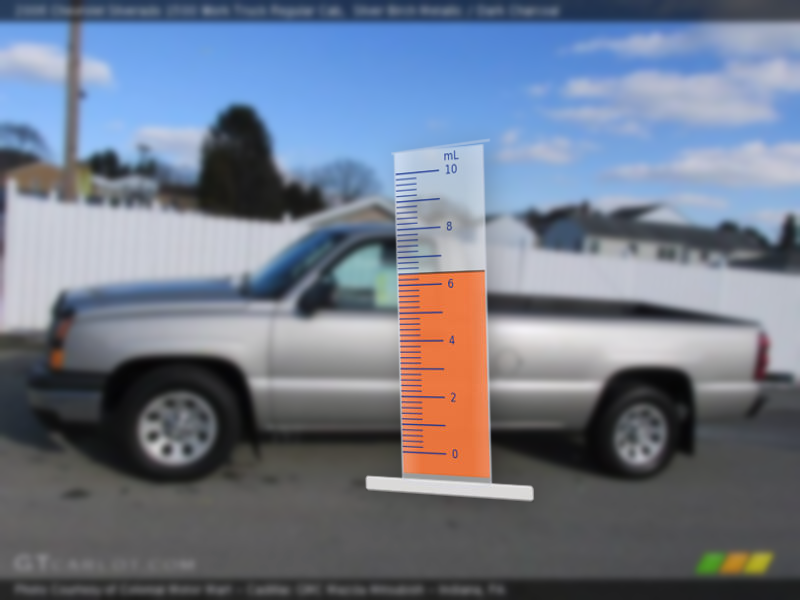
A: 6.4 mL
